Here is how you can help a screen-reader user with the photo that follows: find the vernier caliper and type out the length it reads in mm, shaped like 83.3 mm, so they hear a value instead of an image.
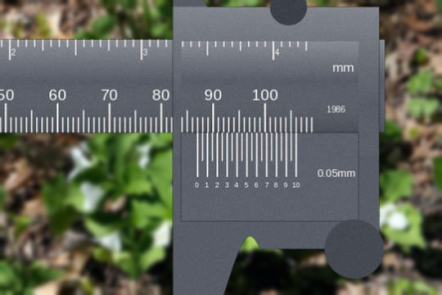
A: 87.0 mm
